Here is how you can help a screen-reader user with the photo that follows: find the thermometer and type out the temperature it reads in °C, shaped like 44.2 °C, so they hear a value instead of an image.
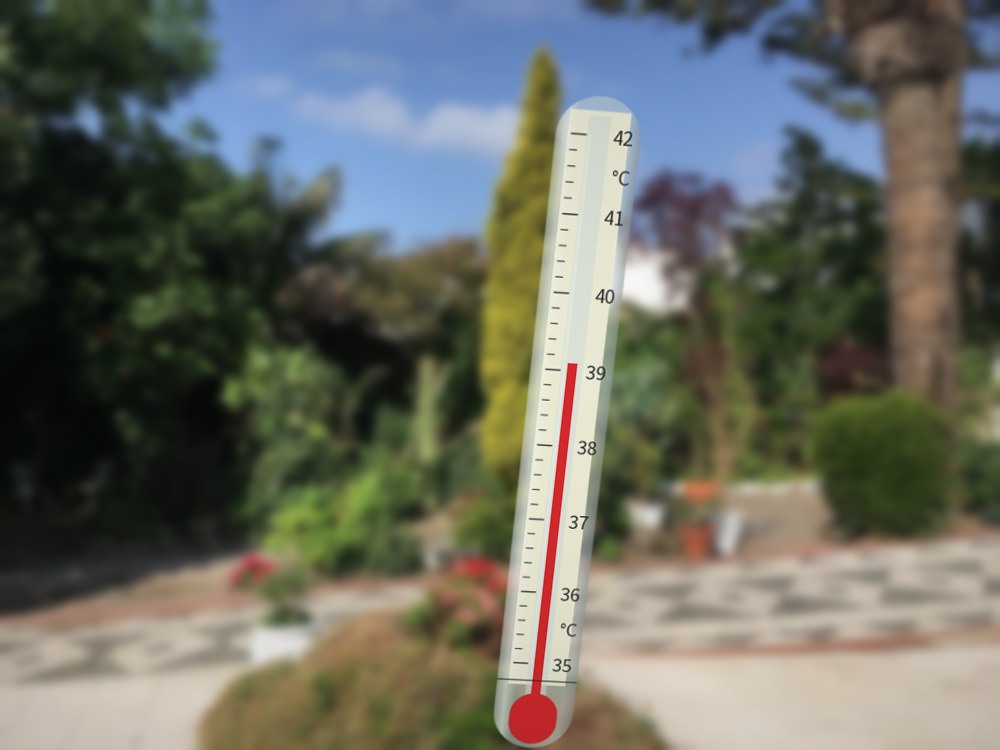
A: 39.1 °C
